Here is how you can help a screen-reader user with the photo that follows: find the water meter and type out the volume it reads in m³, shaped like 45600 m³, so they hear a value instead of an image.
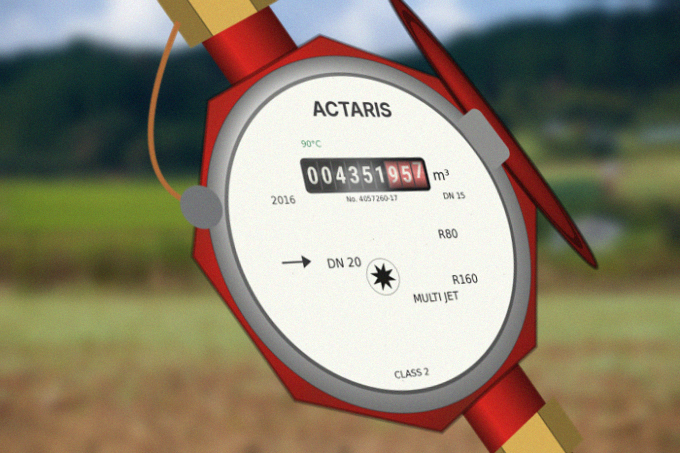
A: 4351.957 m³
